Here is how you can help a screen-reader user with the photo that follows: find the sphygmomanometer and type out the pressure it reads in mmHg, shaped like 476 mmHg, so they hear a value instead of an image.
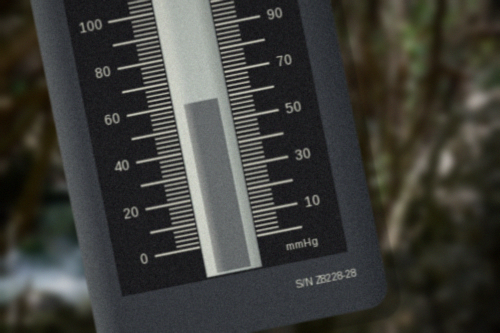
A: 60 mmHg
